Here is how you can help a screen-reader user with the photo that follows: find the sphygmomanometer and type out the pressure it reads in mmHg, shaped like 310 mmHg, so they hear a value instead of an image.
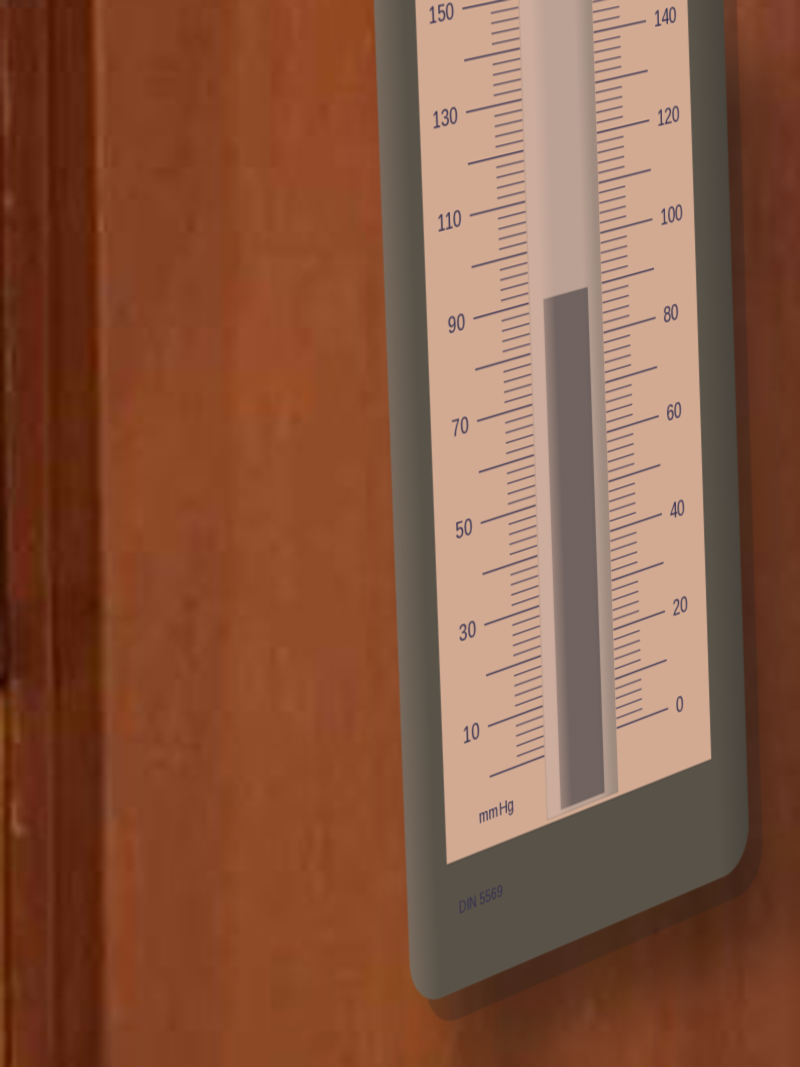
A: 90 mmHg
